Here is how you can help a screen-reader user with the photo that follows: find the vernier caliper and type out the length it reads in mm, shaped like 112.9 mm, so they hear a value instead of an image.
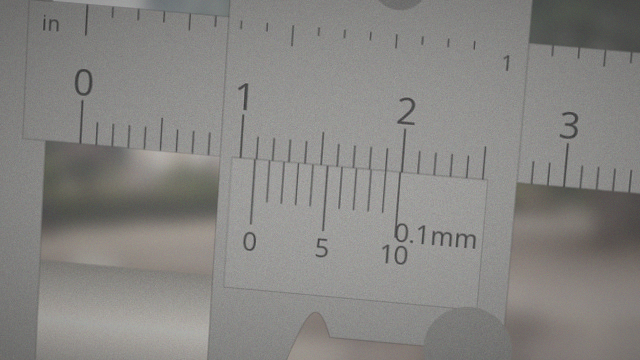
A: 10.9 mm
